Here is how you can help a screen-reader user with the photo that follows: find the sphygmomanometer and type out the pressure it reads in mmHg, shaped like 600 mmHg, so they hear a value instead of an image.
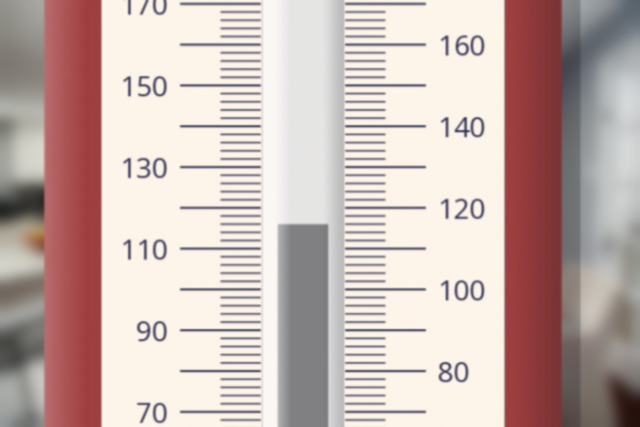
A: 116 mmHg
